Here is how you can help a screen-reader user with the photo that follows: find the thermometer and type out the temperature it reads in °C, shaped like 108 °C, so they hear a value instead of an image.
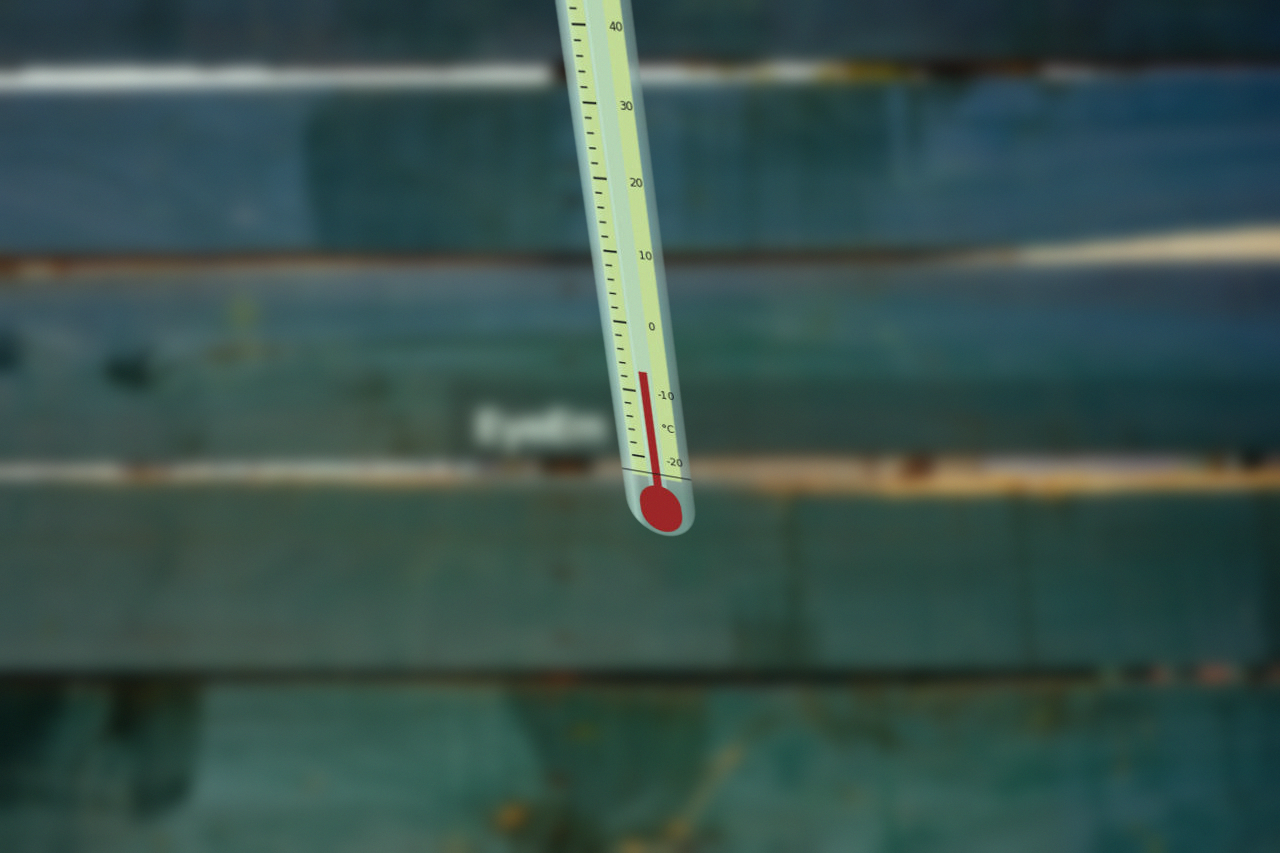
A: -7 °C
